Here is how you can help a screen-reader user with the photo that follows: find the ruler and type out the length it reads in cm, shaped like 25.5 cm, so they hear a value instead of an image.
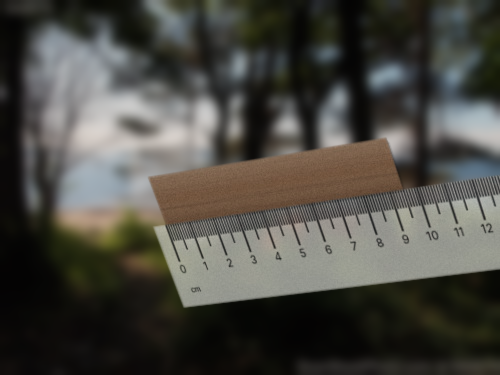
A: 9.5 cm
